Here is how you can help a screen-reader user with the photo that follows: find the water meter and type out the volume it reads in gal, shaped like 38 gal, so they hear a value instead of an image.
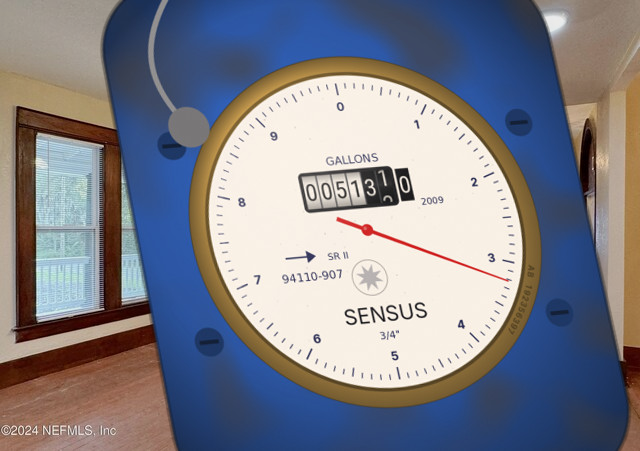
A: 51313.2 gal
